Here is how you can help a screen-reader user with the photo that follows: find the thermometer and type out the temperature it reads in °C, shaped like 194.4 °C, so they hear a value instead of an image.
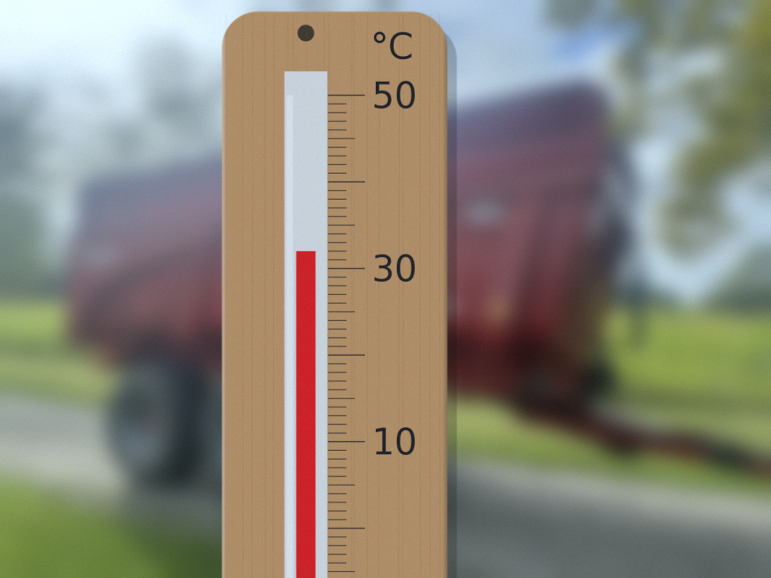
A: 32 °C
